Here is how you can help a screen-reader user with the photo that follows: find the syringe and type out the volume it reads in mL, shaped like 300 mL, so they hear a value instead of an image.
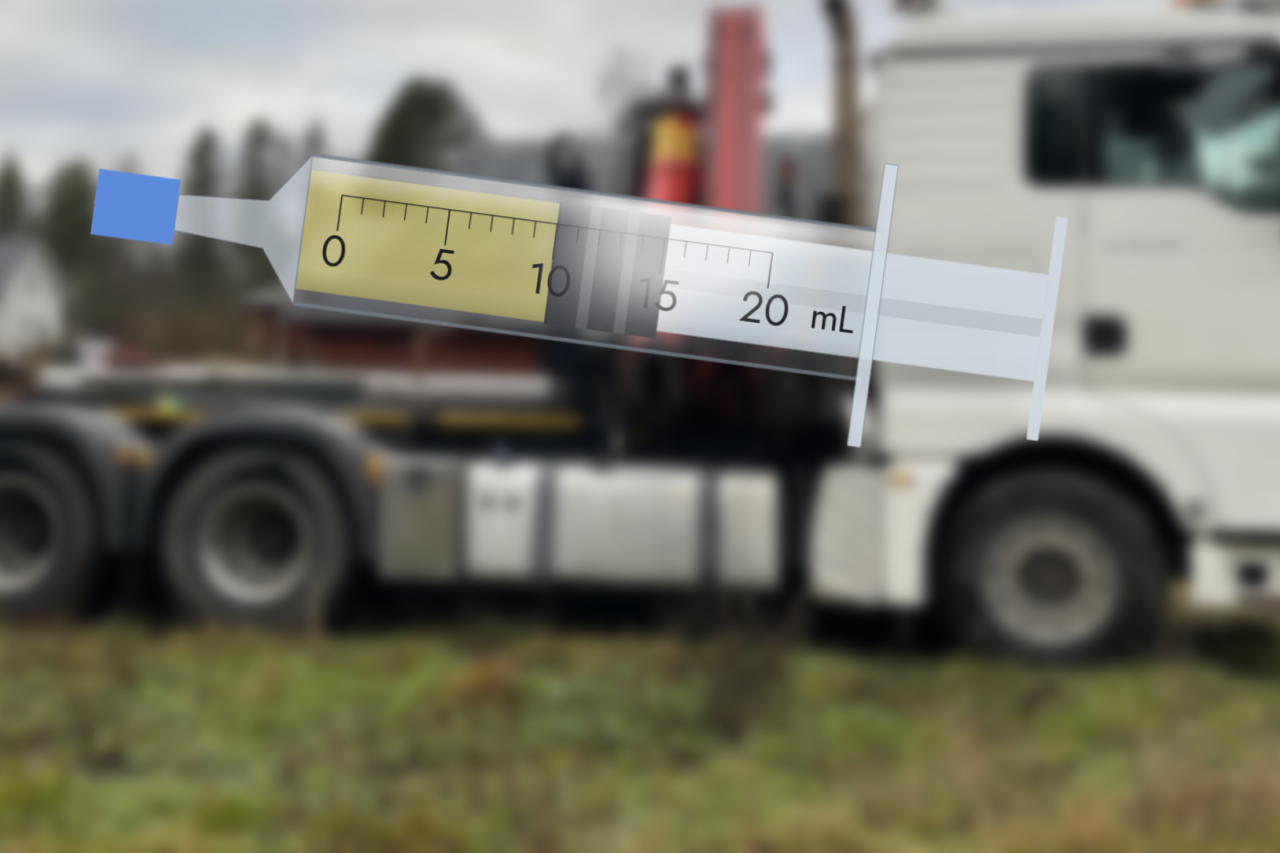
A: 10 mL
